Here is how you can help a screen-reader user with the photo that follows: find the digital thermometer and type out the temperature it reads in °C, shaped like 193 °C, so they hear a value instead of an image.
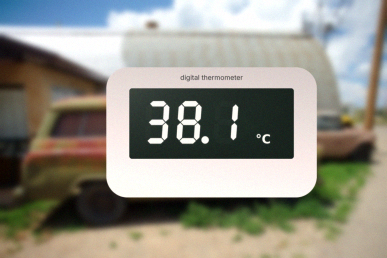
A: 38.1 °C
